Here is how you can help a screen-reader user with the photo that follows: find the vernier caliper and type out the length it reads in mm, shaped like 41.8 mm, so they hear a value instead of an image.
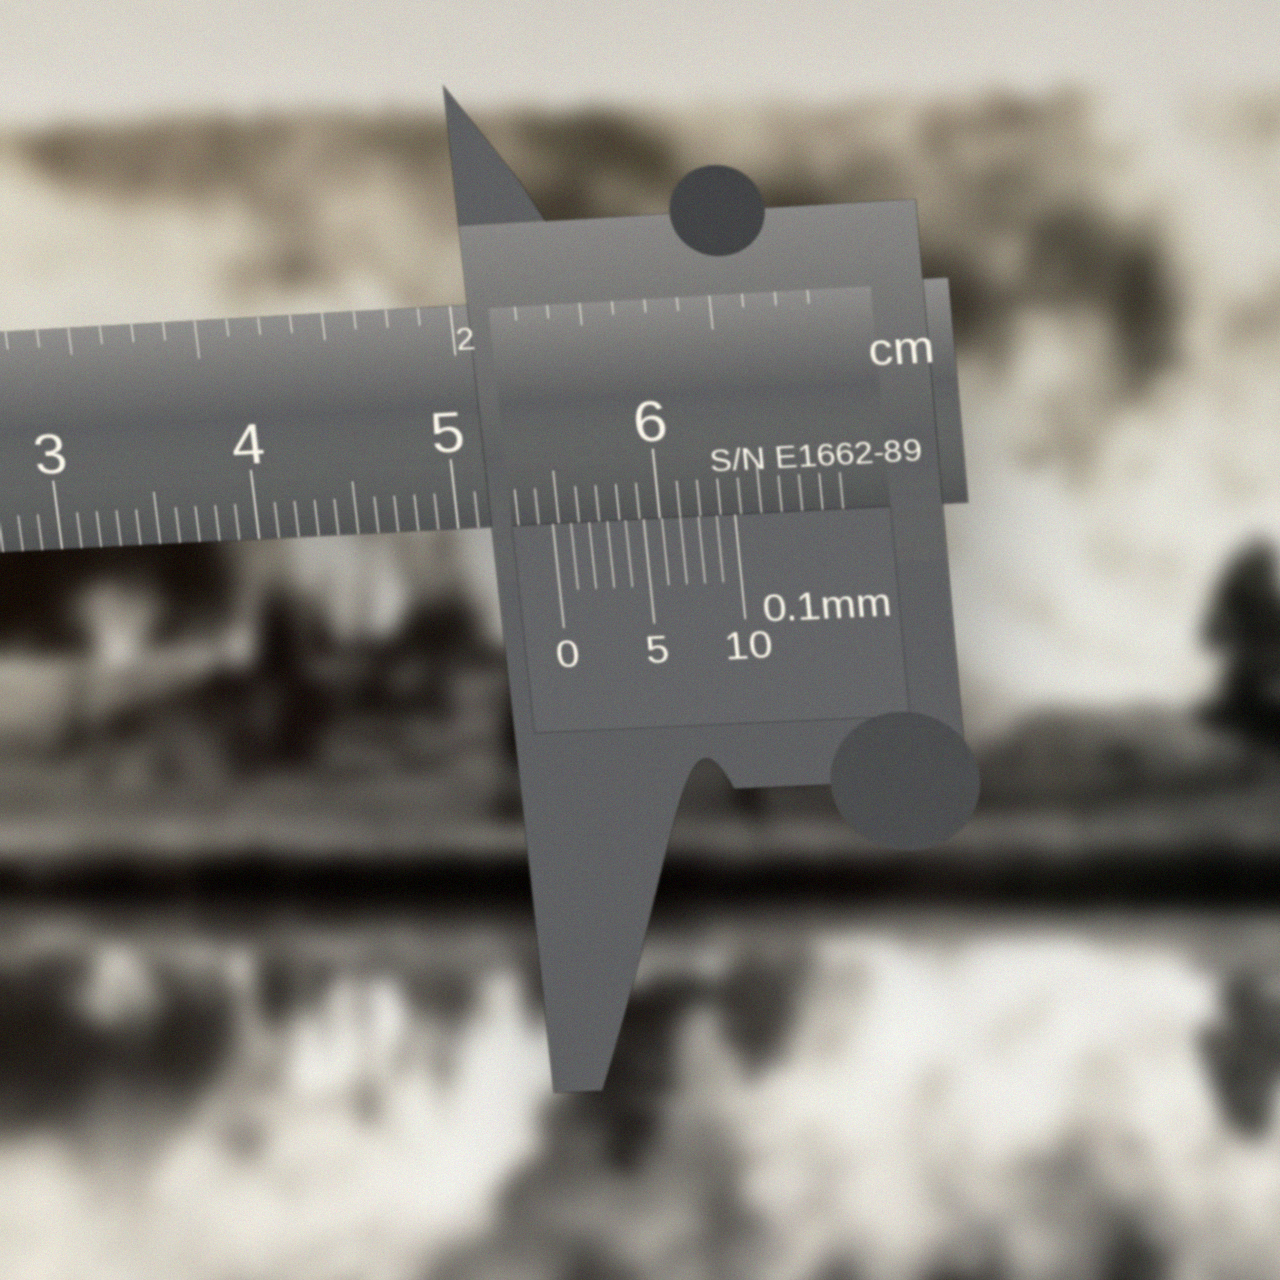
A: 54.7 mm
